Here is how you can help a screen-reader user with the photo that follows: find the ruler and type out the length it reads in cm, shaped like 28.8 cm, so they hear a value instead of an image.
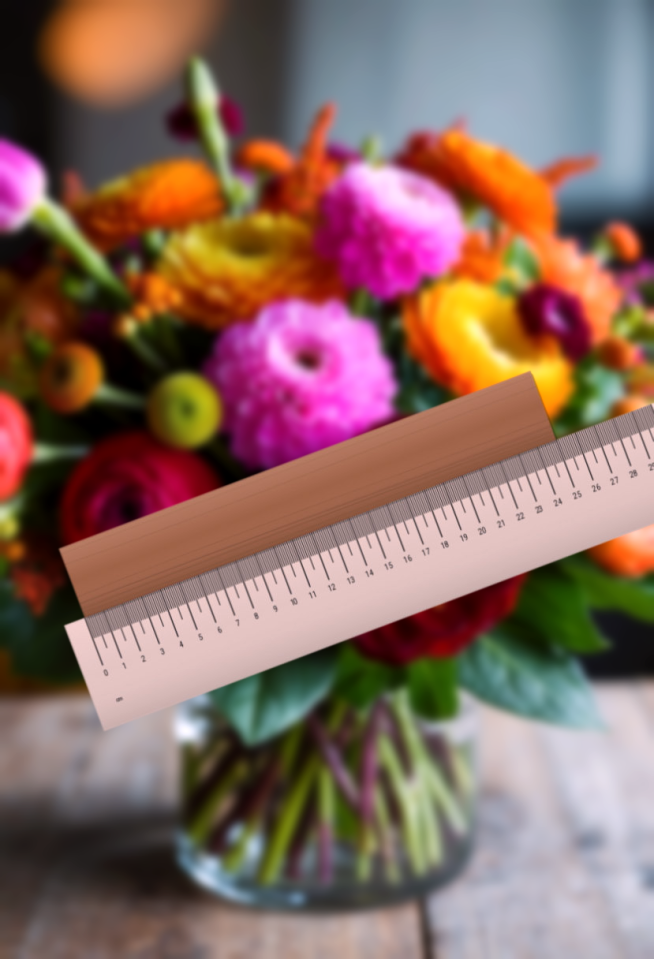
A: 25 cm
